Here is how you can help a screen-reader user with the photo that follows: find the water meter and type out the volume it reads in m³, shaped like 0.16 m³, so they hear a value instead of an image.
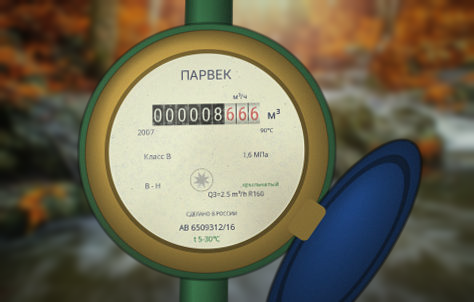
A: 8.666 m³
